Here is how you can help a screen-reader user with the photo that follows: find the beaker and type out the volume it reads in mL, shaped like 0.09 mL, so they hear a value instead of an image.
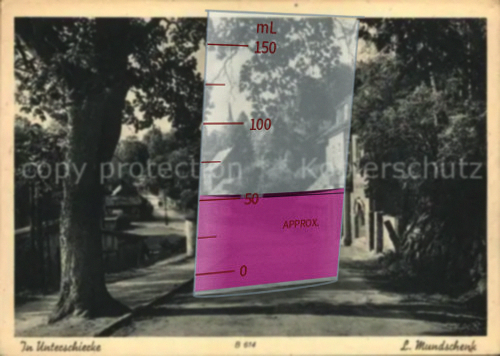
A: 50 mL
